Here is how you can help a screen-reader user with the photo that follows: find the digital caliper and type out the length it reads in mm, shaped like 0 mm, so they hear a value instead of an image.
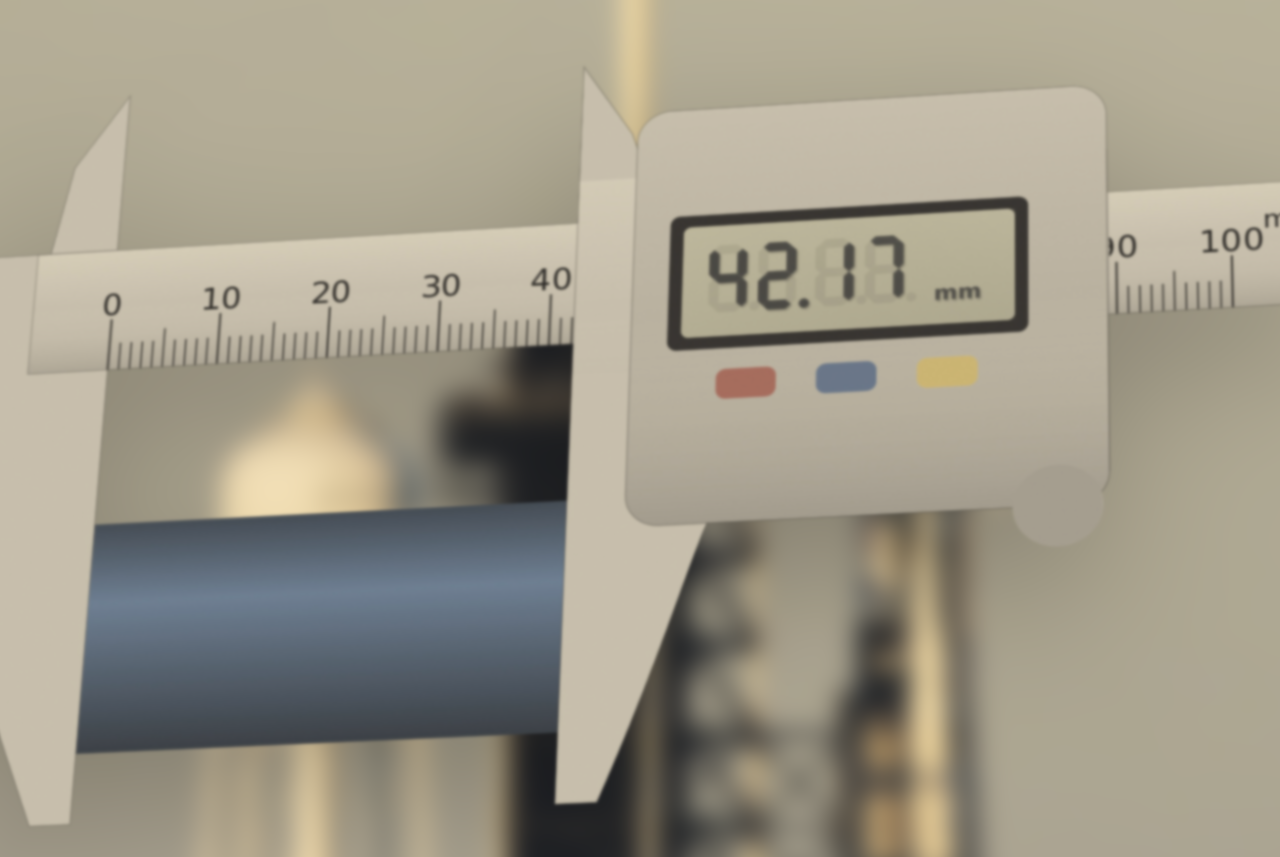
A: 42.17 mm
